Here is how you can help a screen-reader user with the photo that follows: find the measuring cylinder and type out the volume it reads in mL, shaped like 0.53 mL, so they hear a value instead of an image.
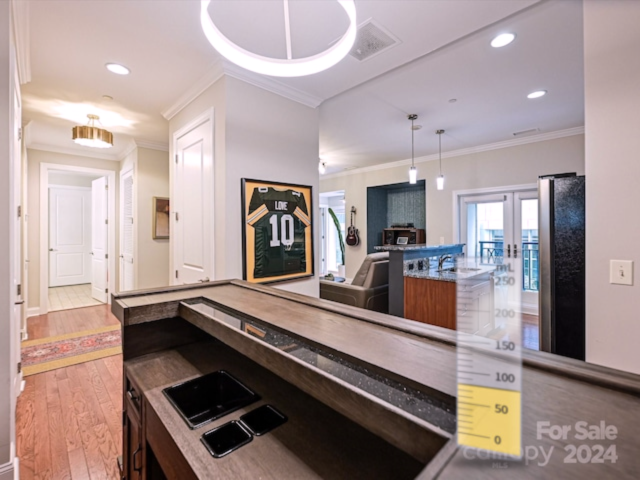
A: 80 mL
